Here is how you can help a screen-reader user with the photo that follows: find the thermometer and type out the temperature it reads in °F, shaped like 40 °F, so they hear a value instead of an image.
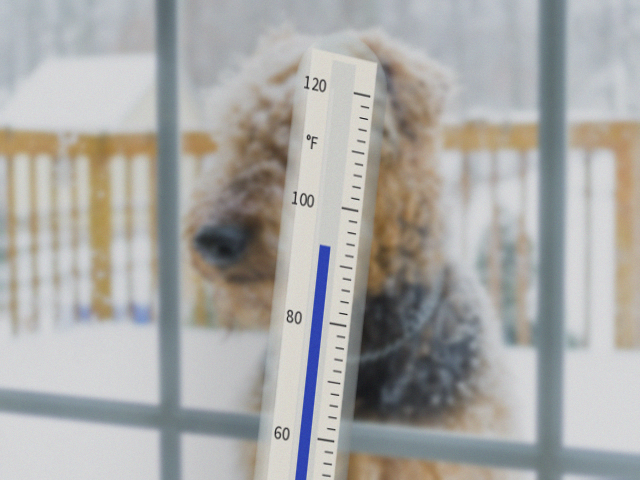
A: 93 °F
